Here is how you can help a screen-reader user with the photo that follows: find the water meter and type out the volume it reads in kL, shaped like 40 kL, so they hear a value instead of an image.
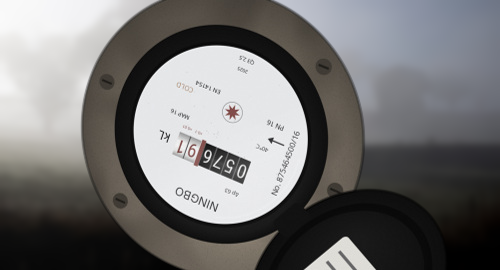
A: 576.91 kL
